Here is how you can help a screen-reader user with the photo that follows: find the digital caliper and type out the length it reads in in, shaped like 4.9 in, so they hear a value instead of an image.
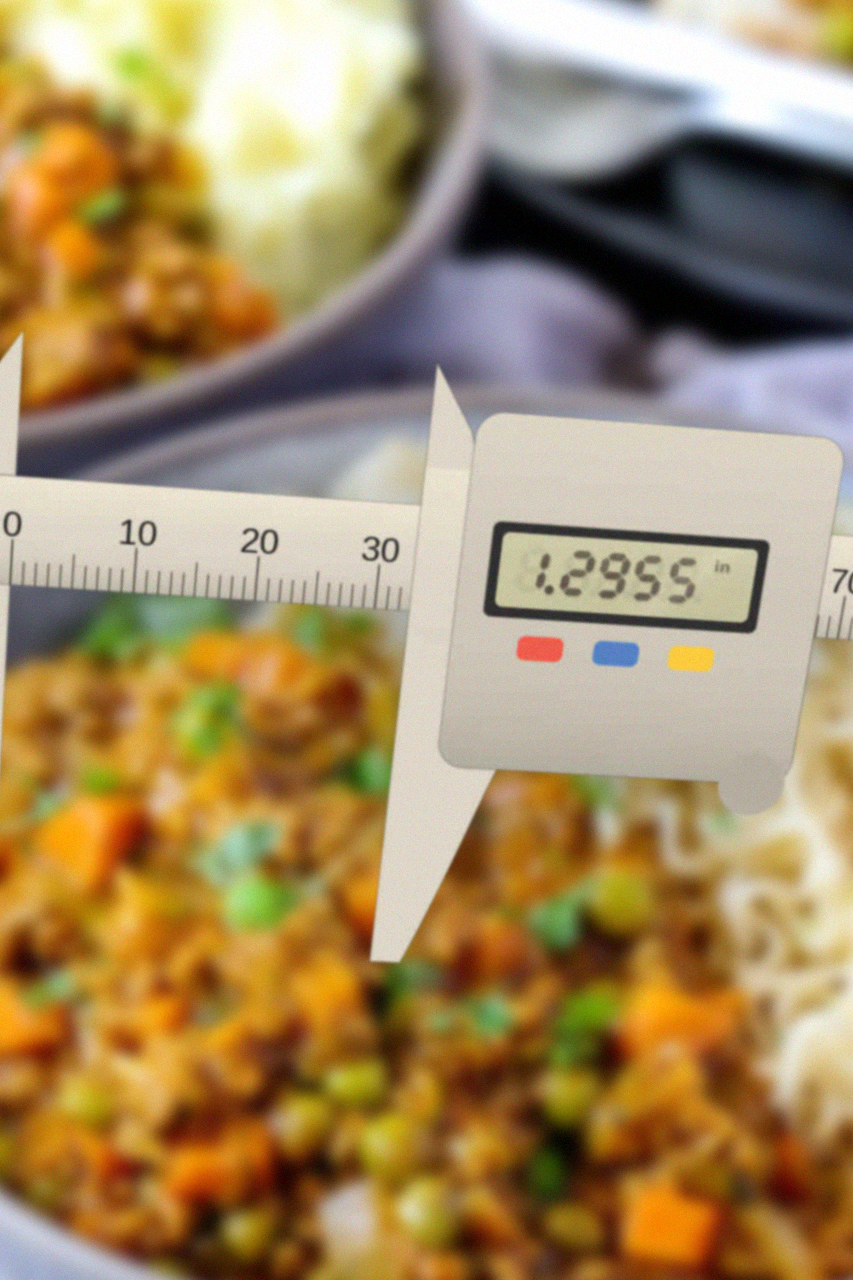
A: 1.2955 in
